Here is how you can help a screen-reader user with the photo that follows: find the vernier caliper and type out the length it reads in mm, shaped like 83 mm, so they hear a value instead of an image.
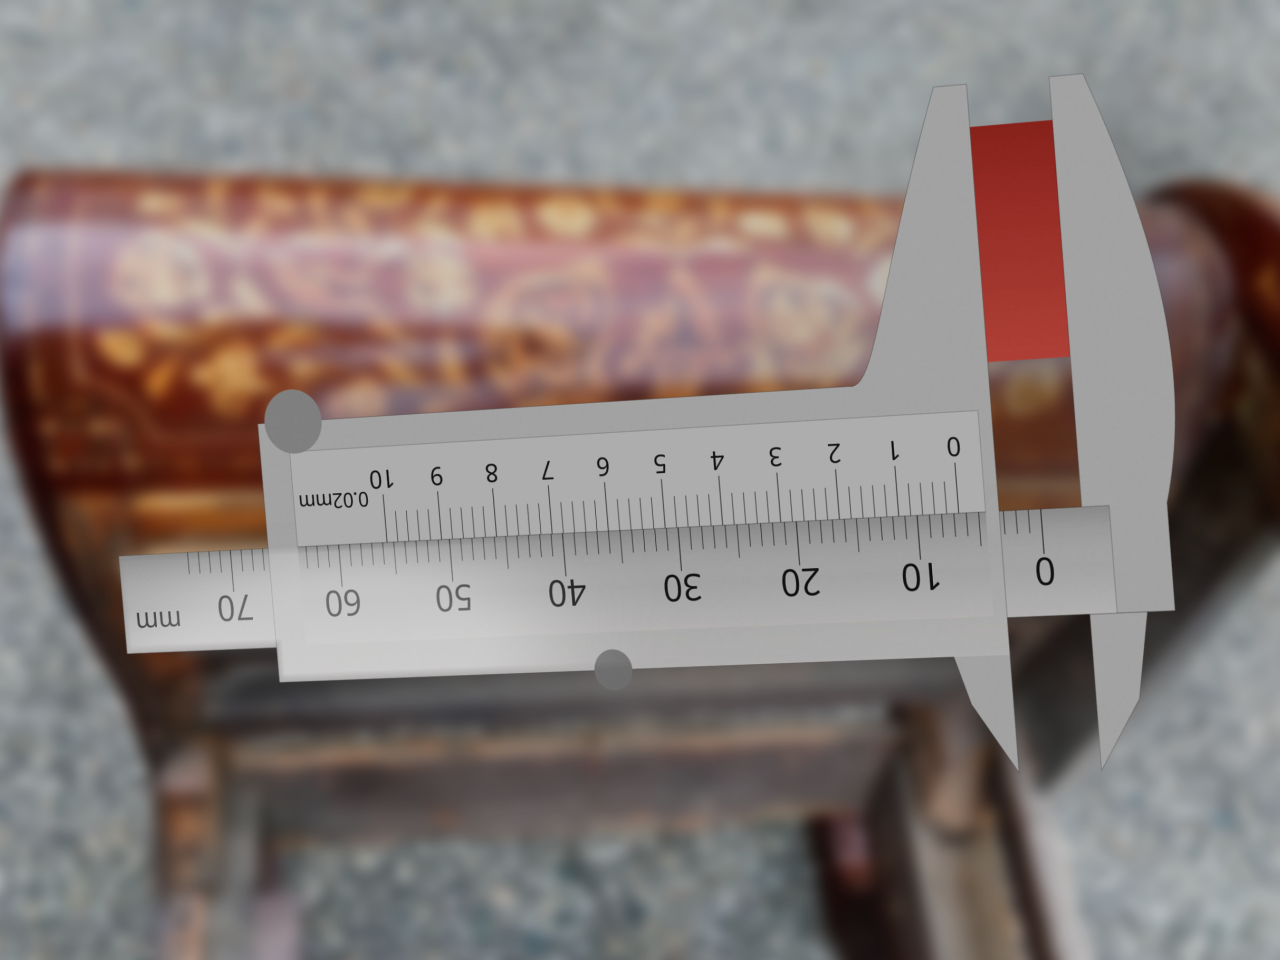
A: 6.6 mm
